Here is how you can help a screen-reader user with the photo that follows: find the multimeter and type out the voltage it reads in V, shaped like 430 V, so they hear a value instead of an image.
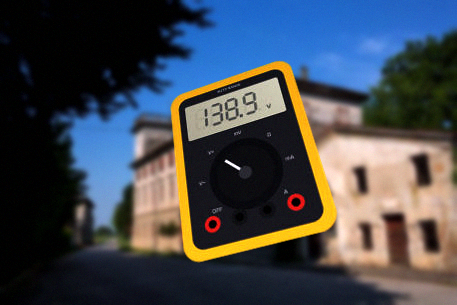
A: 138.9 V
